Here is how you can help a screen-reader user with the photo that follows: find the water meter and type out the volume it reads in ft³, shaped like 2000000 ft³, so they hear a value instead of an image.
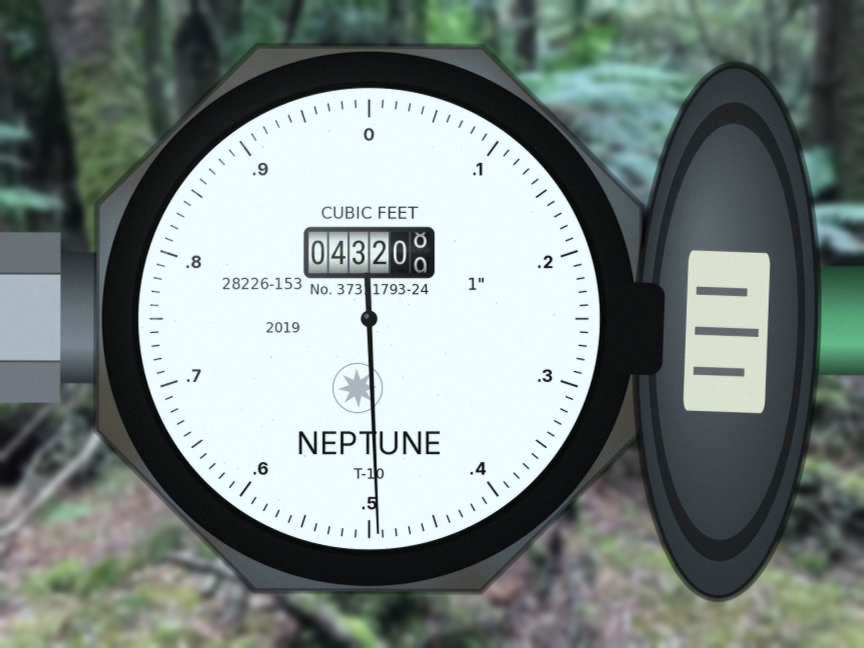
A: 43208.49 ft³
